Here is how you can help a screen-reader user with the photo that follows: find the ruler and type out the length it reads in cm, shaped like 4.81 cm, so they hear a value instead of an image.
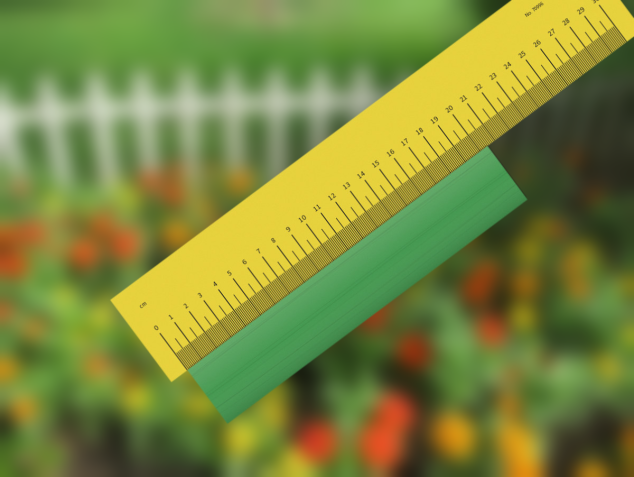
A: 20.5 cm
